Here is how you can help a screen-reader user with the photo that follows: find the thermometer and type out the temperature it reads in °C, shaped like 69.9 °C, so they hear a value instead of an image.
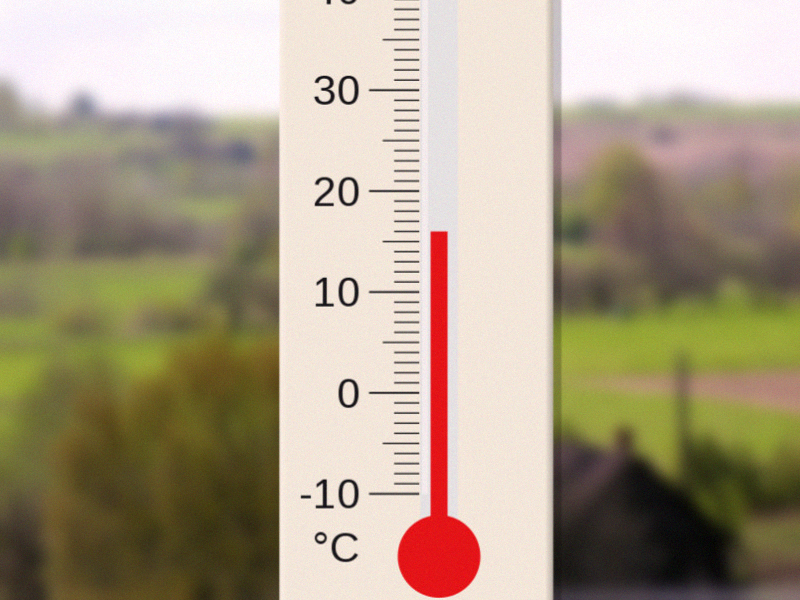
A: 16 °C
